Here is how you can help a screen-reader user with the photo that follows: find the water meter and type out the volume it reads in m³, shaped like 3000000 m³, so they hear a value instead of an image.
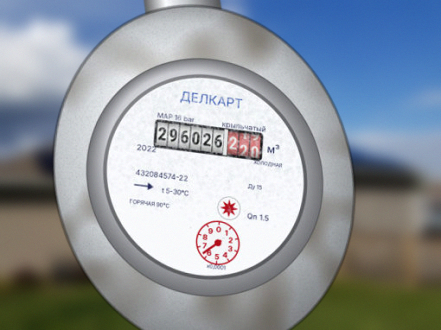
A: 296026.2196 m³
